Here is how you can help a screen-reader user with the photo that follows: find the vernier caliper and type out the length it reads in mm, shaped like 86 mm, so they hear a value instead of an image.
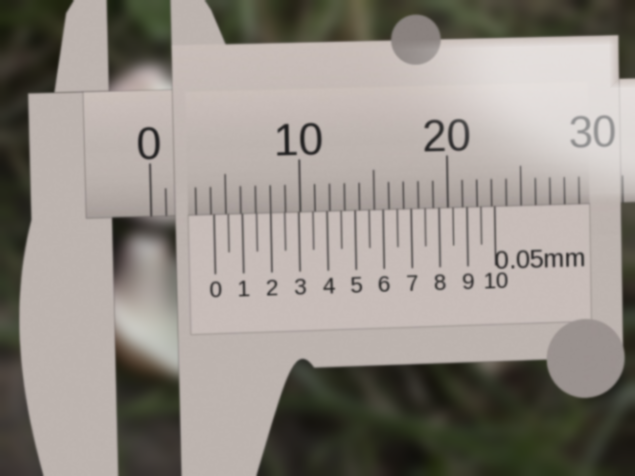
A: 4.2 mm
